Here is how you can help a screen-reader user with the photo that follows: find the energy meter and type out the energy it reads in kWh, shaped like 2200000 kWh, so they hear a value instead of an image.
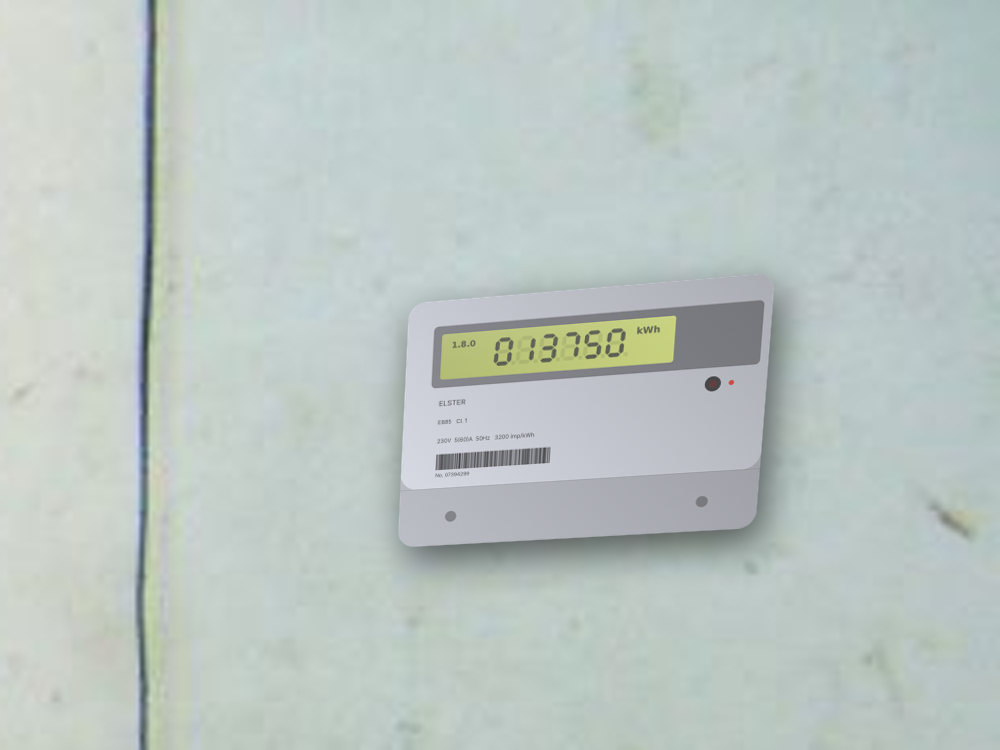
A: 13750 kWh
